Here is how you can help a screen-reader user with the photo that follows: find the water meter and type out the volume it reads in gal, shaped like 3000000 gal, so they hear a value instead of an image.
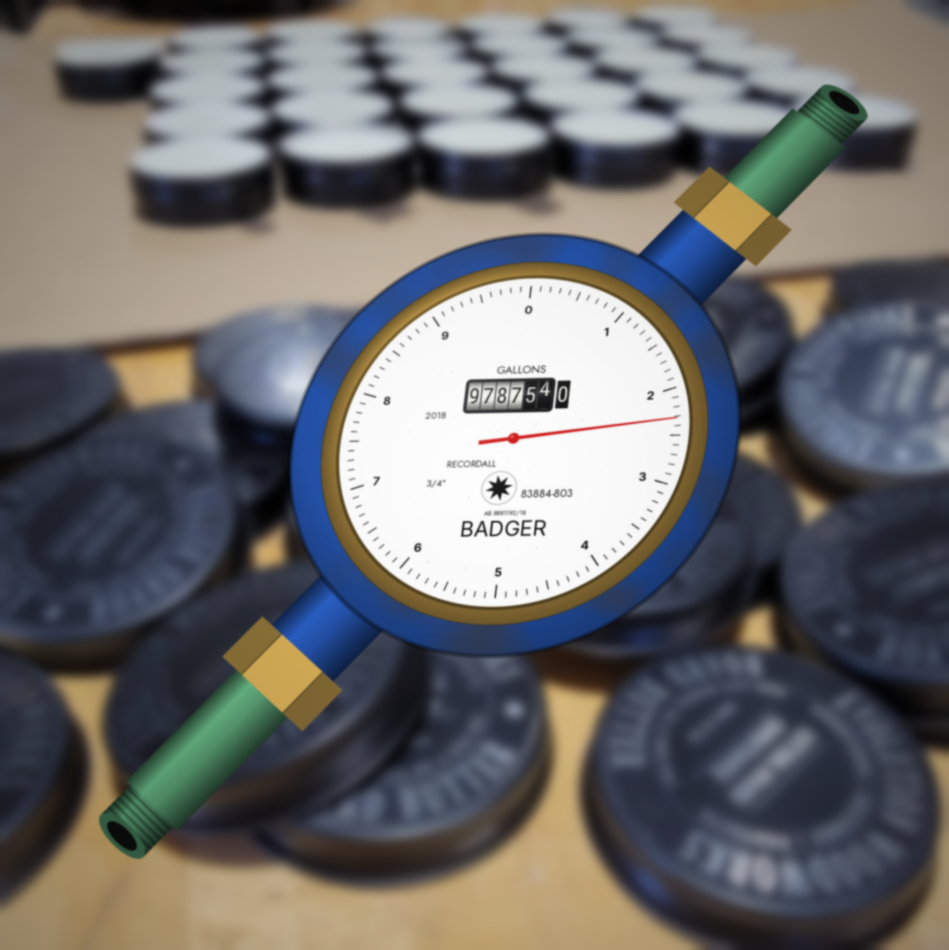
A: 9787542.3 gal
